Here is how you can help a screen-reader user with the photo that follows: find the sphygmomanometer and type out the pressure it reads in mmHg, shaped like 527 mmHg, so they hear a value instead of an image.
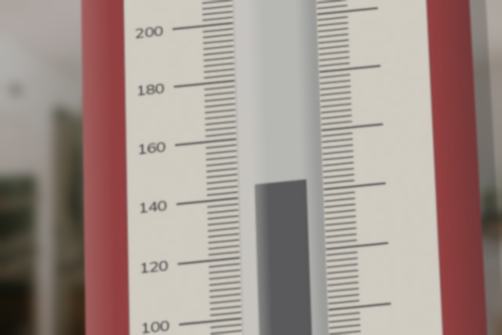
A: 144 mmHg
